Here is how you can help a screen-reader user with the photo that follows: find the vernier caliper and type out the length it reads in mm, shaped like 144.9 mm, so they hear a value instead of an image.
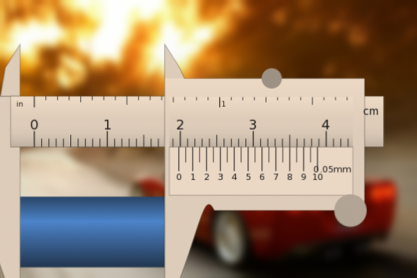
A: 19.8 mm
